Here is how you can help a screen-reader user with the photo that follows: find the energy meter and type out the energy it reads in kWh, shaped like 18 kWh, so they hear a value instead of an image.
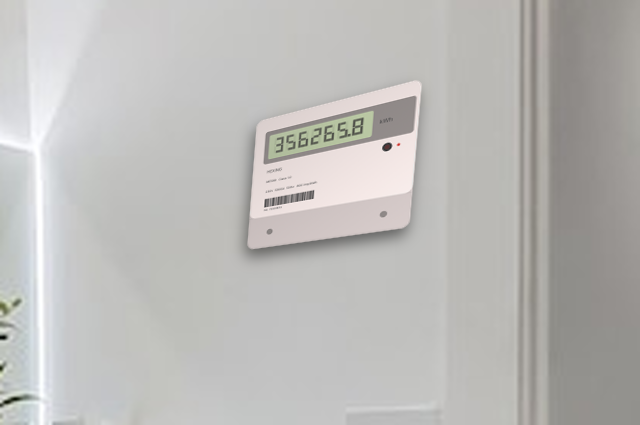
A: 356265.8 kWh
